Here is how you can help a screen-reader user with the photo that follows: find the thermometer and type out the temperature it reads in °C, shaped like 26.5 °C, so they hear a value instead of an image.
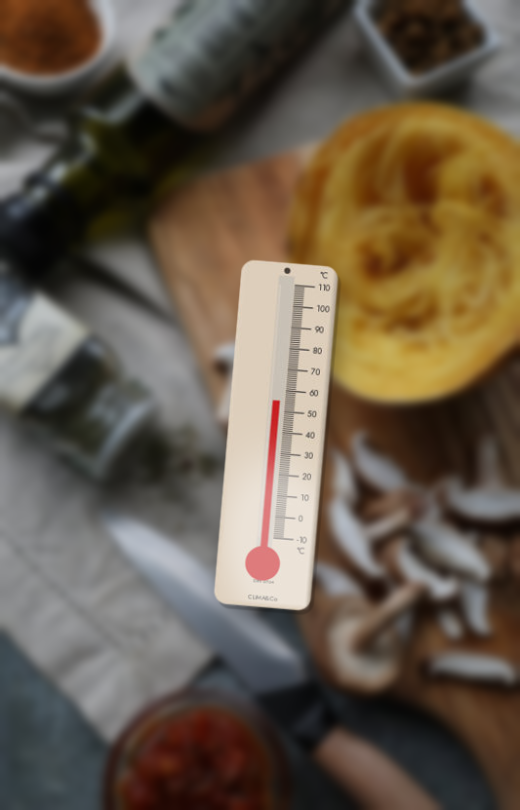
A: 55 °C
